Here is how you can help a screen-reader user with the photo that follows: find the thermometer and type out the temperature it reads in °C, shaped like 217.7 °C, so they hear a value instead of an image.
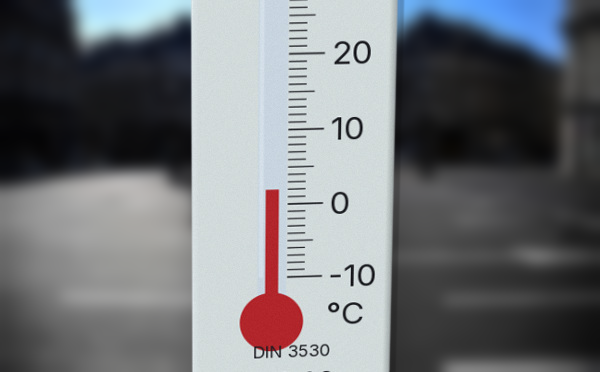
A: 2 °C
